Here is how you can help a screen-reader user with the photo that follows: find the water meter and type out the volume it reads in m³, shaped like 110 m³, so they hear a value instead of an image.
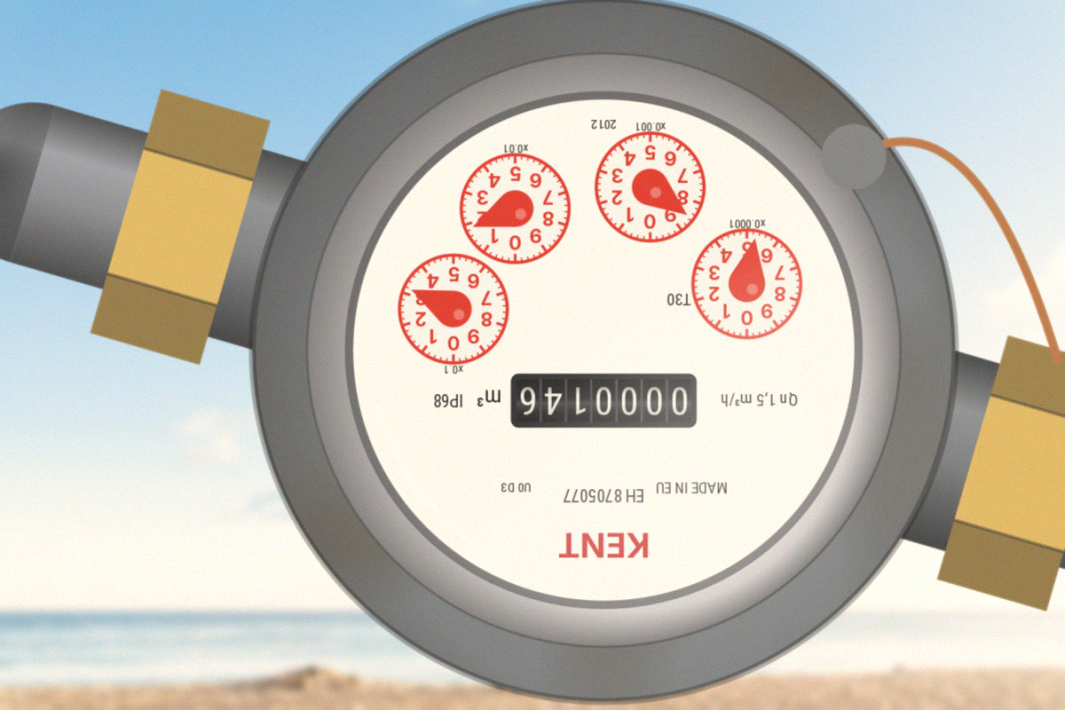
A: 146.3185 m³
